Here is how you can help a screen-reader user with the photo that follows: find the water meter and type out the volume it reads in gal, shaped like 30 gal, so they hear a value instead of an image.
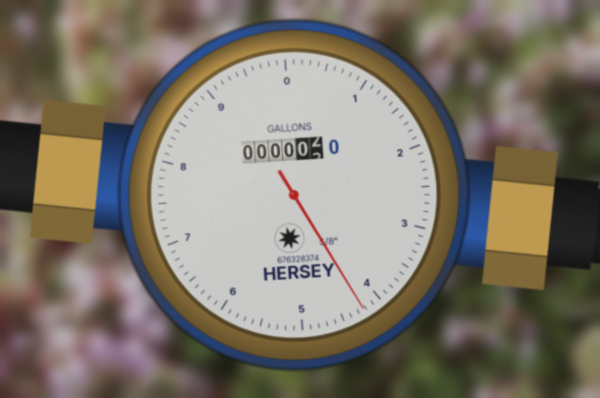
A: 24.2 gal
